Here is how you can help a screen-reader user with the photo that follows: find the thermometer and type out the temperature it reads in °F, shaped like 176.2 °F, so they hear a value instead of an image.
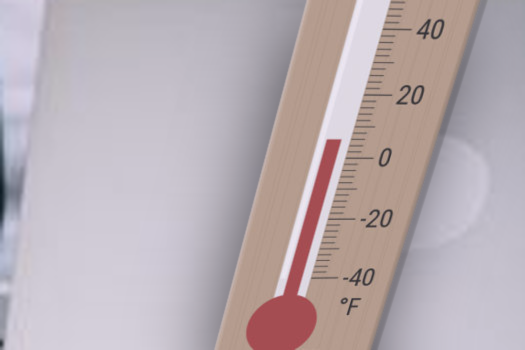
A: 6 °F
